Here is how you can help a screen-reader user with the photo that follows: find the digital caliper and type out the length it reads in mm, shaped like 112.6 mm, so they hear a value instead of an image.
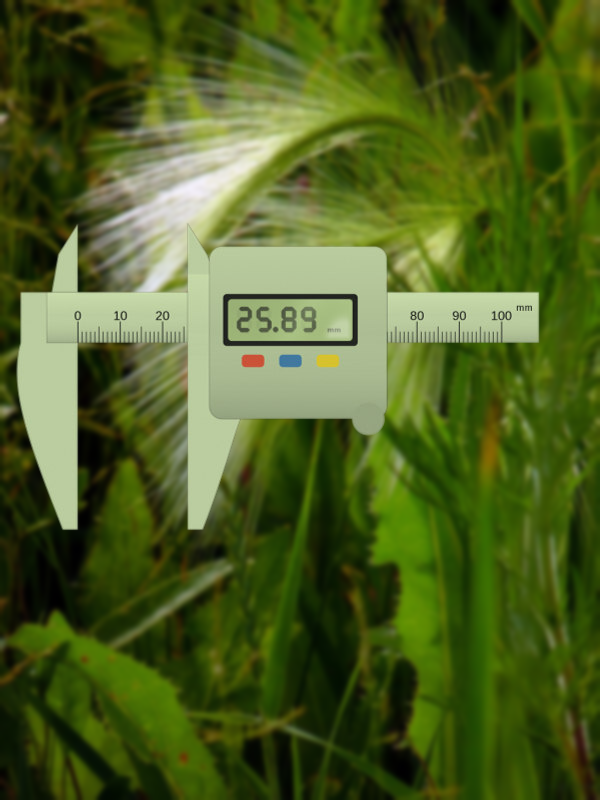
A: 25.89 mm
